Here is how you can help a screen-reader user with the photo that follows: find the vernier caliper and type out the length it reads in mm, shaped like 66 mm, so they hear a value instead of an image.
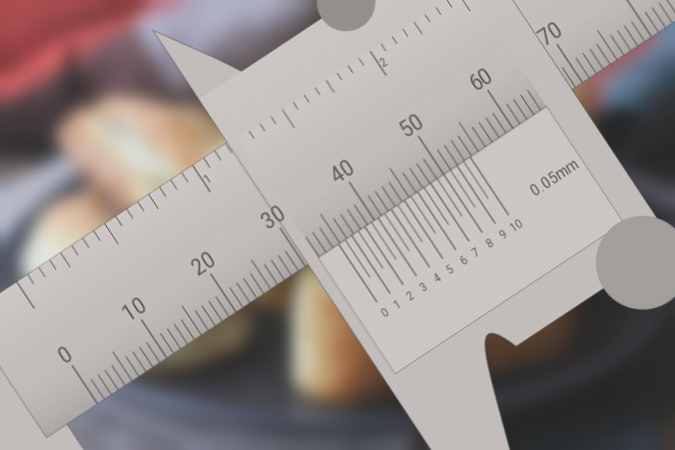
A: 34.8 mm
